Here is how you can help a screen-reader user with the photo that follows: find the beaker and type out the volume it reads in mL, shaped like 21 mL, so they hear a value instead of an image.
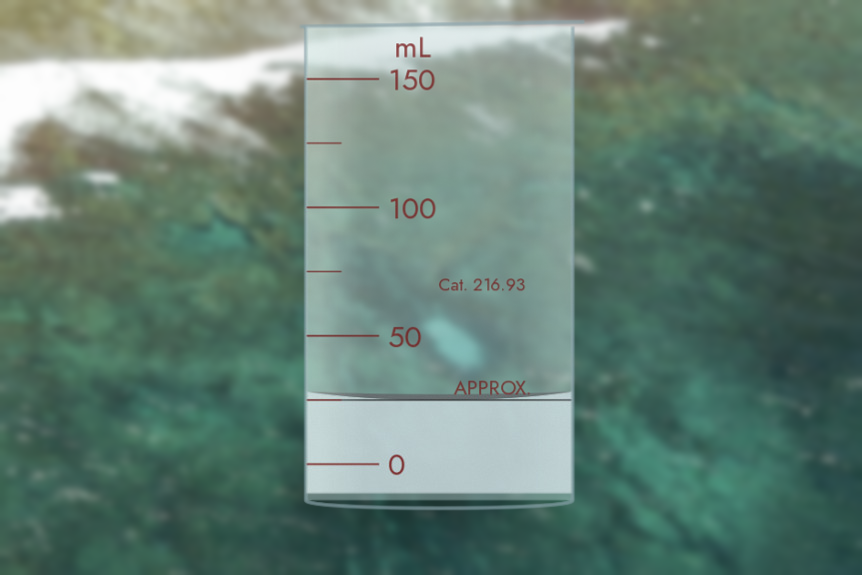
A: 25 mL
